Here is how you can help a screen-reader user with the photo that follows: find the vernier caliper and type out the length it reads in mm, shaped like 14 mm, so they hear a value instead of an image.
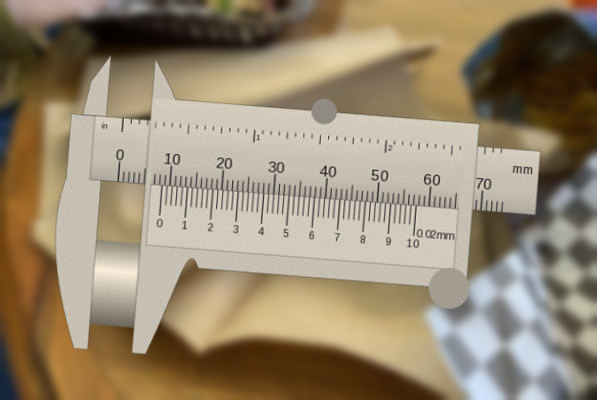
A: 8.5 mm
